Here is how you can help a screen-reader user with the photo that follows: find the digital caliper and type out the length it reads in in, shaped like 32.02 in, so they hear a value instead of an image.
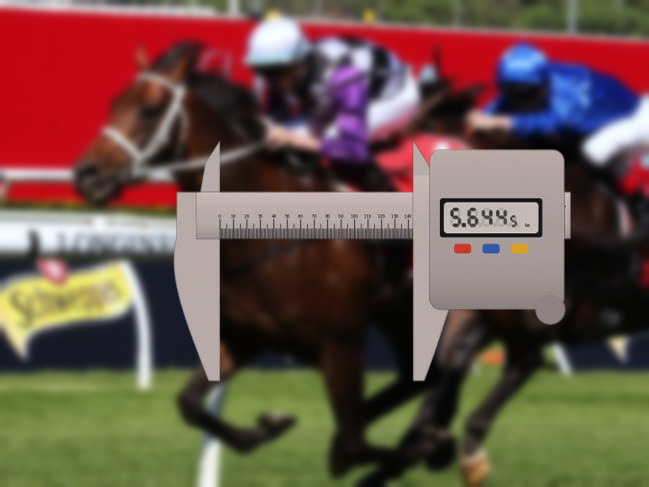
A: 5.6445 in
